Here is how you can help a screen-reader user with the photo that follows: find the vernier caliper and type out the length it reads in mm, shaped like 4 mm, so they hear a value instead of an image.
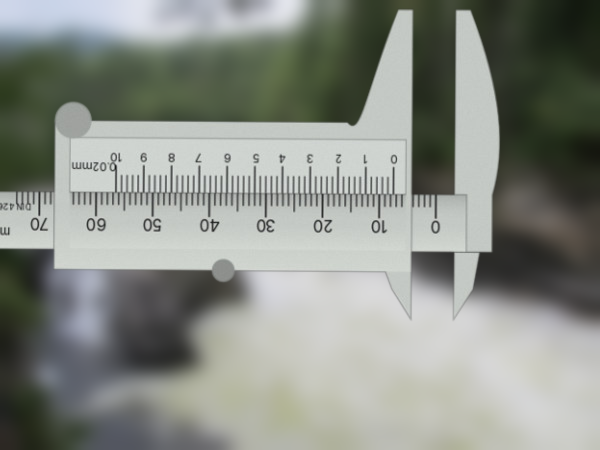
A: 7.5 mm
